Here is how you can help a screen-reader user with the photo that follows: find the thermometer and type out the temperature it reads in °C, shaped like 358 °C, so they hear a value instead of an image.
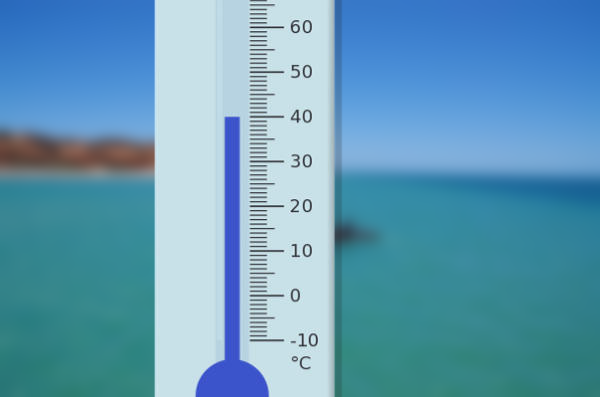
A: 40 °C
